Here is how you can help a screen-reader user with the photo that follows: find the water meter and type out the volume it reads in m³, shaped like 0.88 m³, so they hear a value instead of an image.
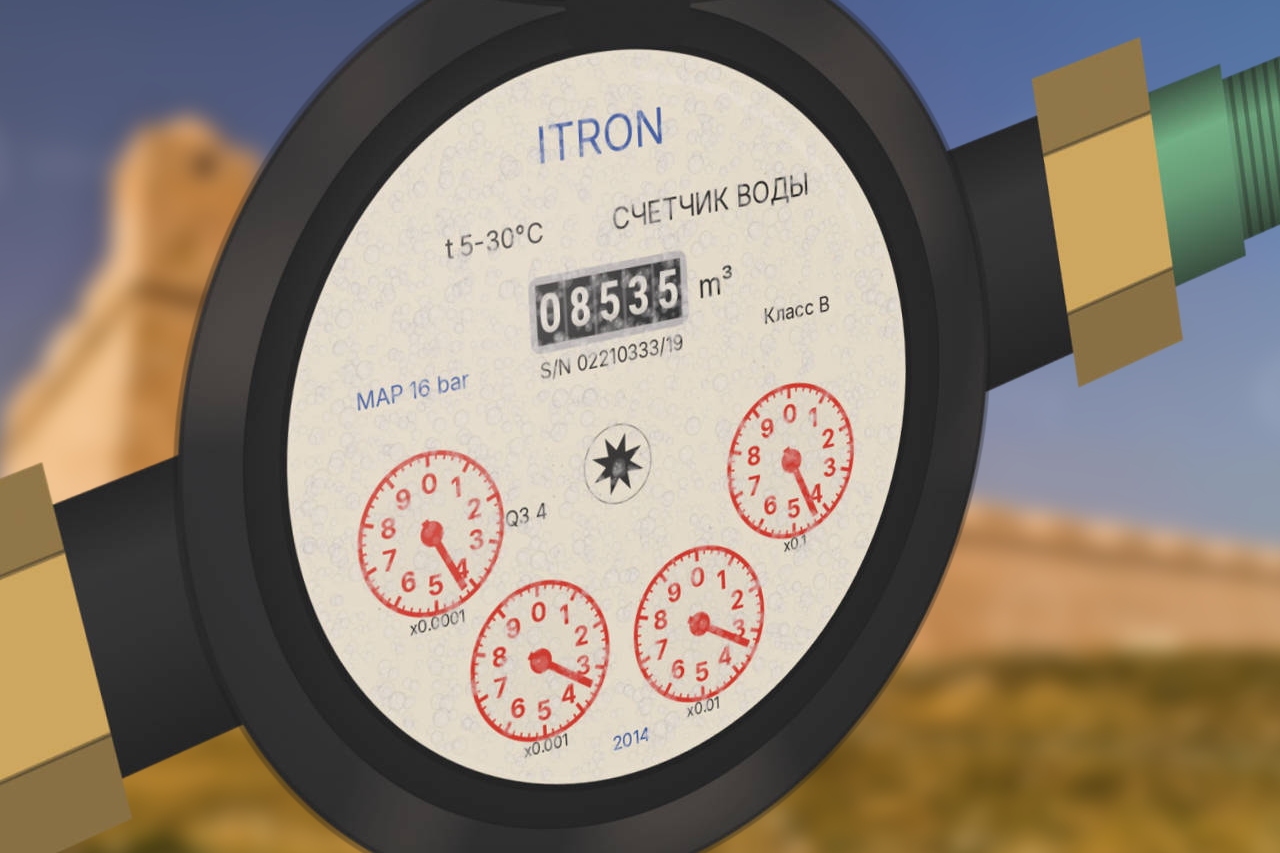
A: 8535.4334 m³
